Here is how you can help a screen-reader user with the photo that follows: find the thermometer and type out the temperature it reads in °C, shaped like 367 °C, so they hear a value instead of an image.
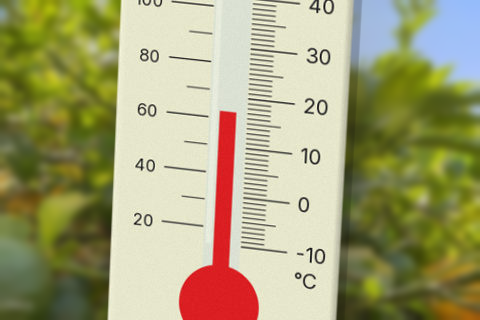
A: 17 °C
